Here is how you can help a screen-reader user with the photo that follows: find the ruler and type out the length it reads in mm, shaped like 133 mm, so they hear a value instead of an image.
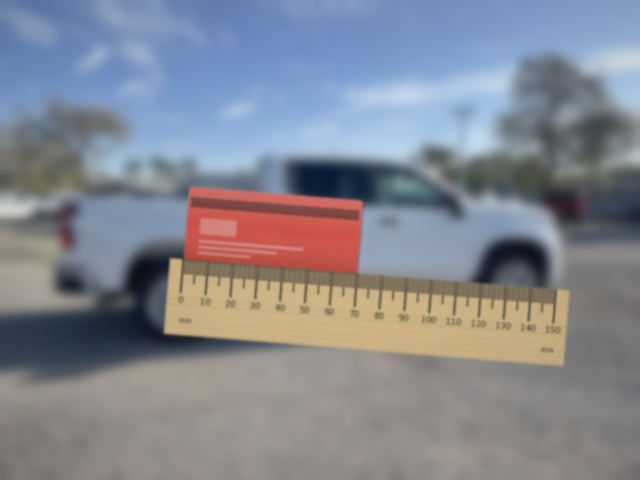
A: 70 mm
